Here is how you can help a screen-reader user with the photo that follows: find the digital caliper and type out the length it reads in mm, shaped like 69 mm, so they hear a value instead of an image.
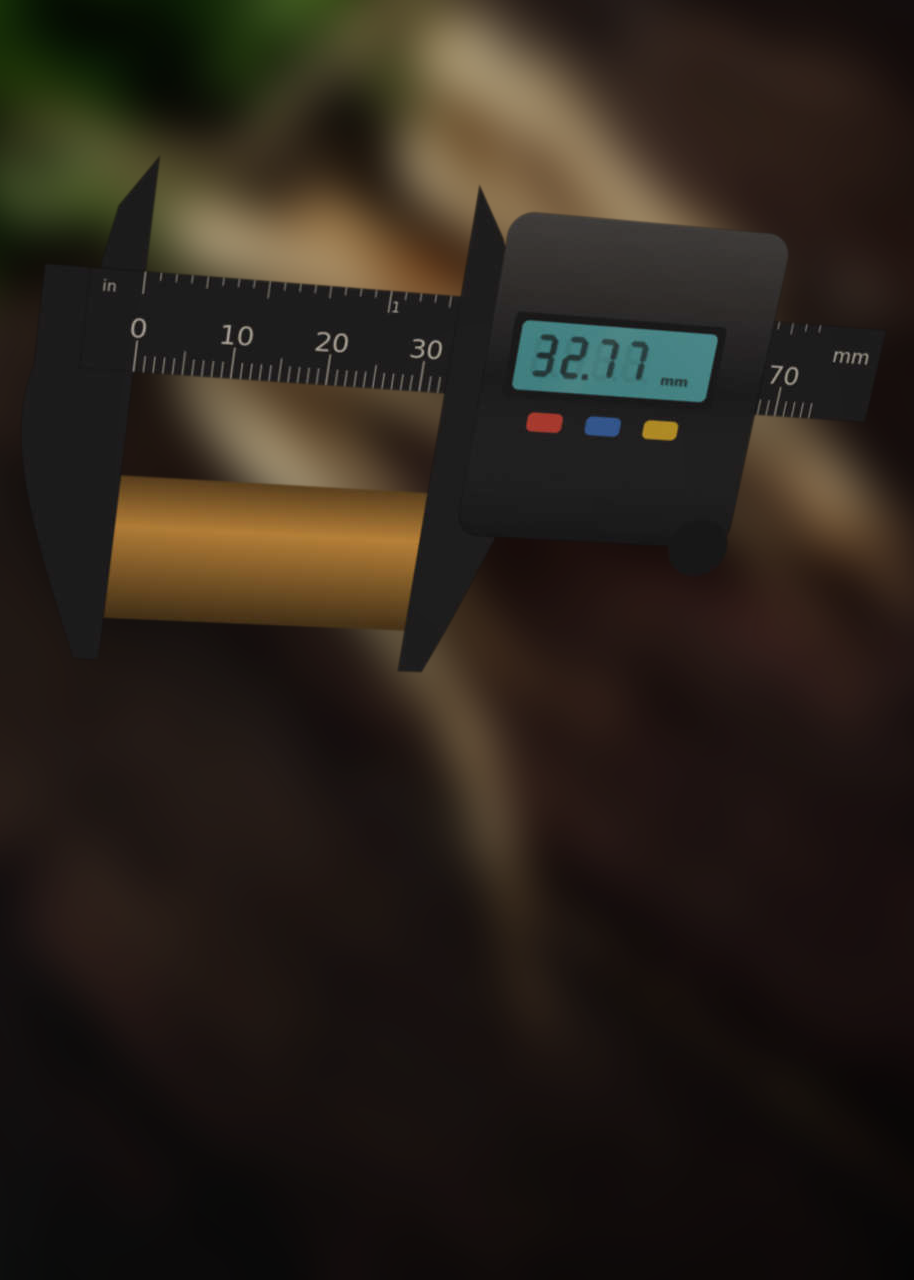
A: 32.77 mm
